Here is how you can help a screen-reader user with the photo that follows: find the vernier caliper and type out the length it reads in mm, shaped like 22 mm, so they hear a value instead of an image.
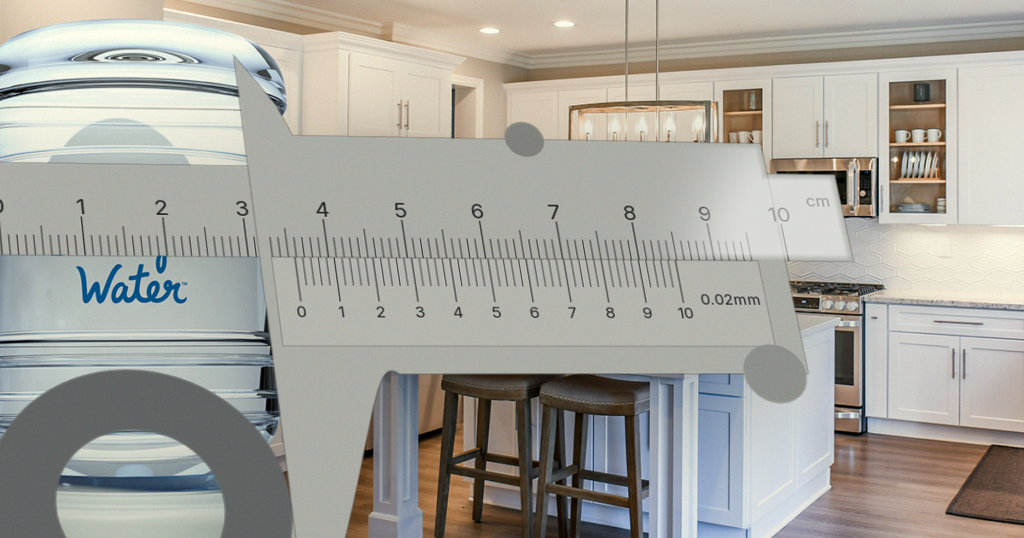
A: 35.8 mm
